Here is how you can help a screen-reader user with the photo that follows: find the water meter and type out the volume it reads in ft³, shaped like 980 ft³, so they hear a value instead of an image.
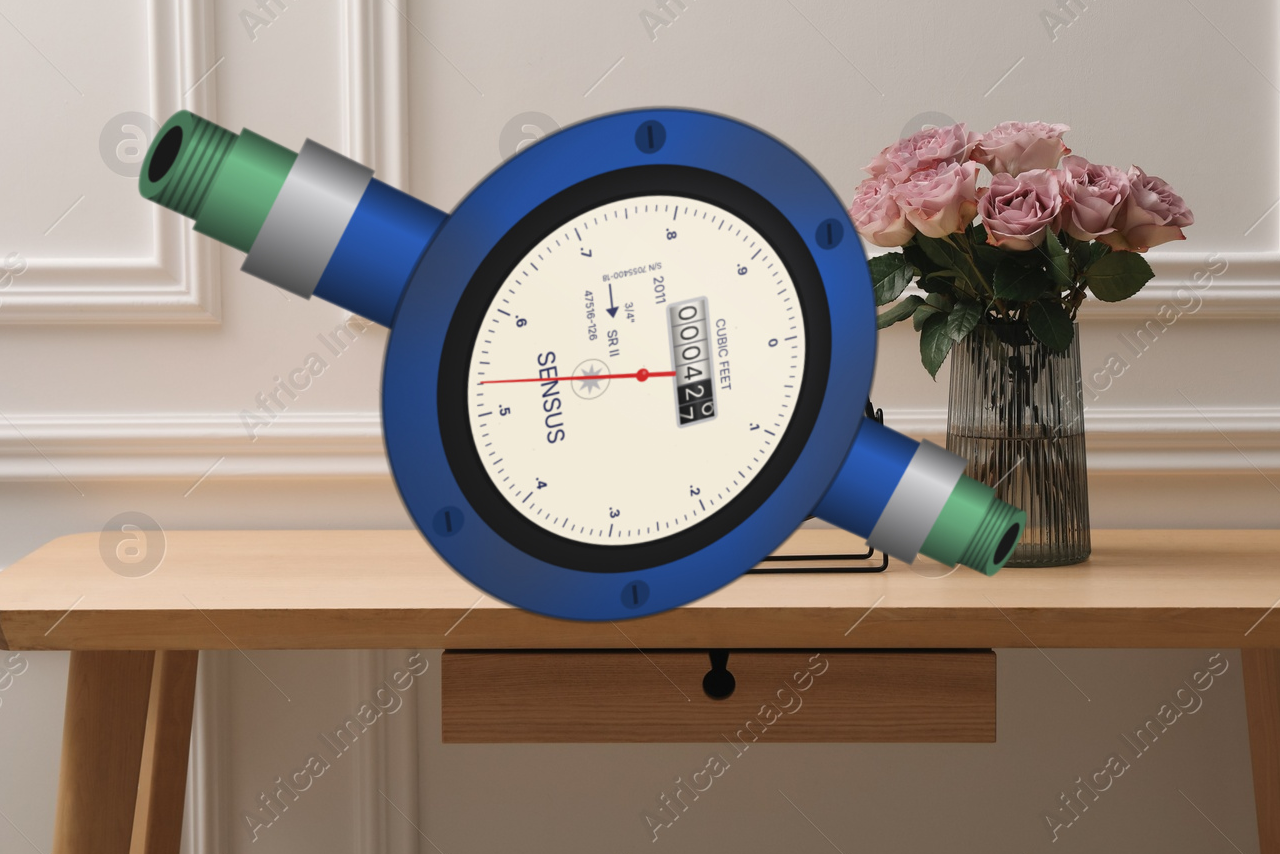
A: 426.53 ft³
